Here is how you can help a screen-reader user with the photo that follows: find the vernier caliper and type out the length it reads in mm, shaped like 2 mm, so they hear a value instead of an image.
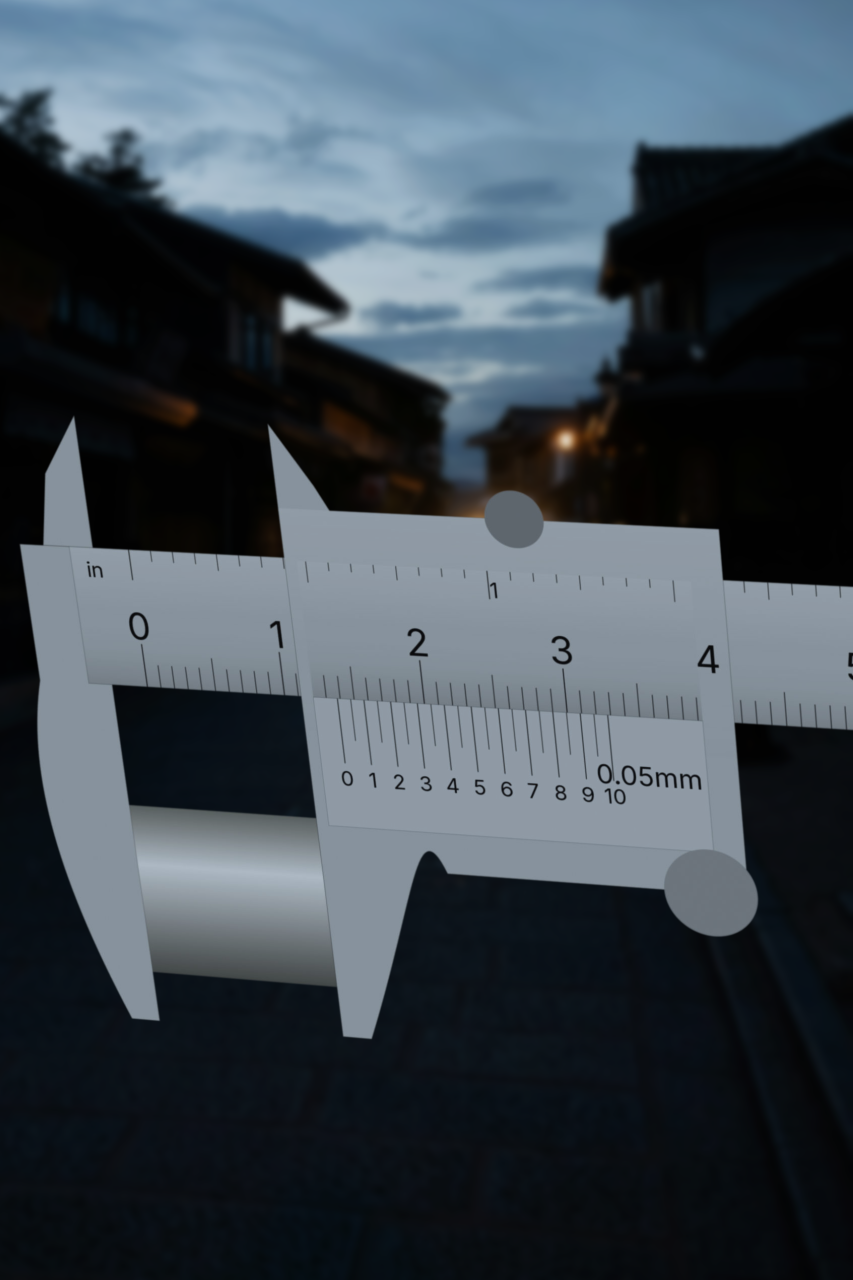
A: 13.8 mm
